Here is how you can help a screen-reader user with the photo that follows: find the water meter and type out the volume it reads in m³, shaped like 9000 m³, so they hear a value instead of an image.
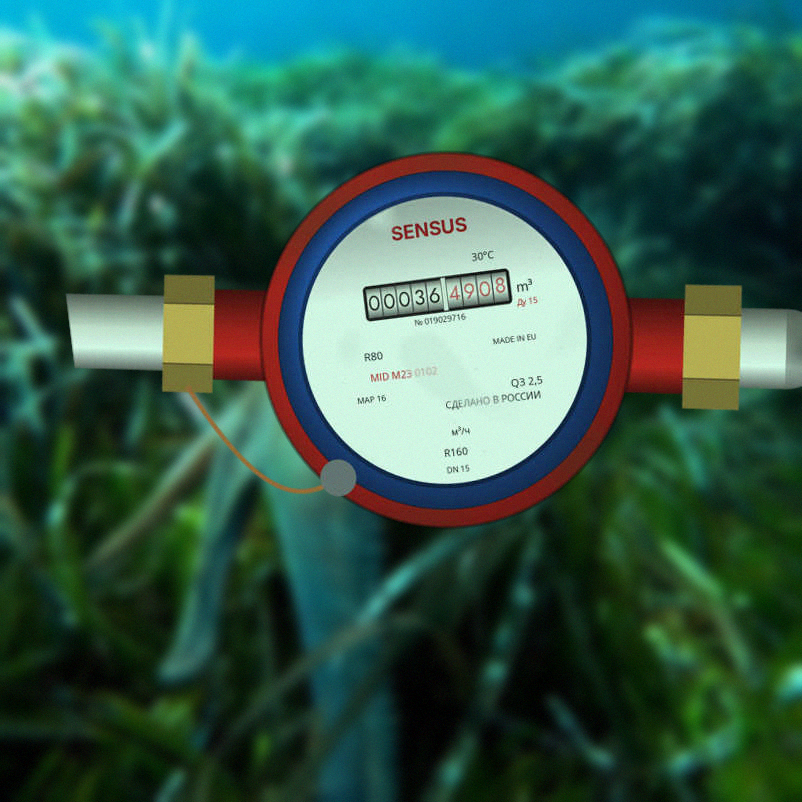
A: 36.4908 m³
